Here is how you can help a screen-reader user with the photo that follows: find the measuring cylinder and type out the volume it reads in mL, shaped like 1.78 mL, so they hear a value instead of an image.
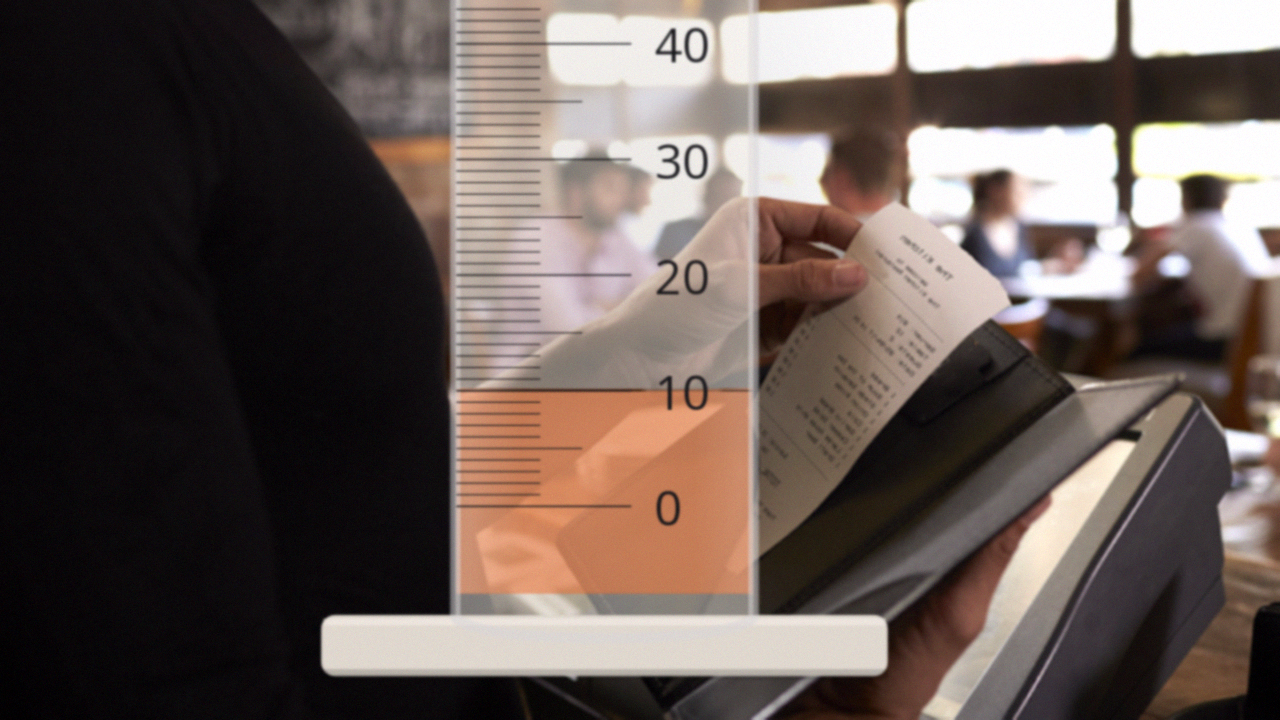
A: 10 mL
